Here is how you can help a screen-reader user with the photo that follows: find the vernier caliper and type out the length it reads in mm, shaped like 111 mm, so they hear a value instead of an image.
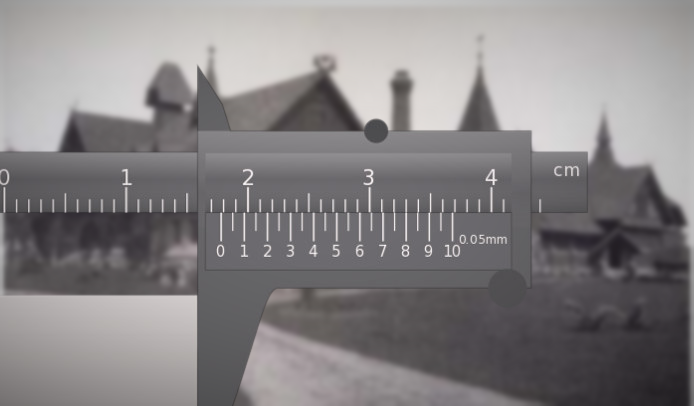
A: 17.8 mm
